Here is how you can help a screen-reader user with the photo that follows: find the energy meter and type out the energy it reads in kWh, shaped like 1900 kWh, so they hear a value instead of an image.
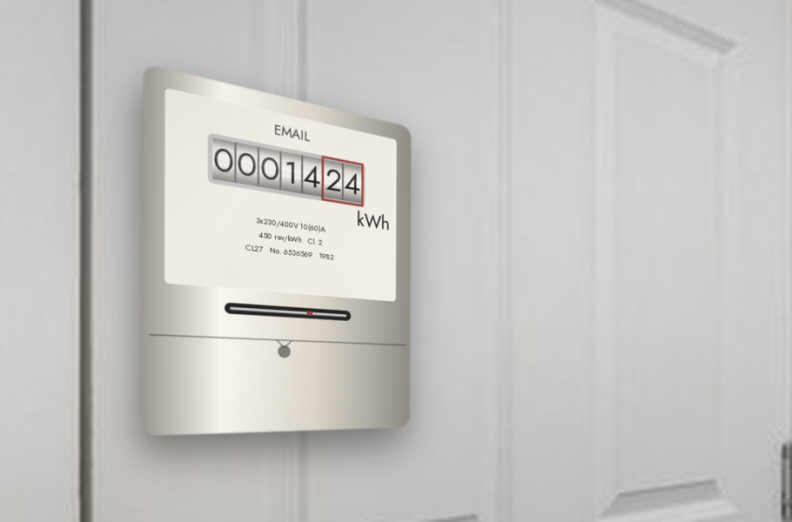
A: 14.24 kWh
